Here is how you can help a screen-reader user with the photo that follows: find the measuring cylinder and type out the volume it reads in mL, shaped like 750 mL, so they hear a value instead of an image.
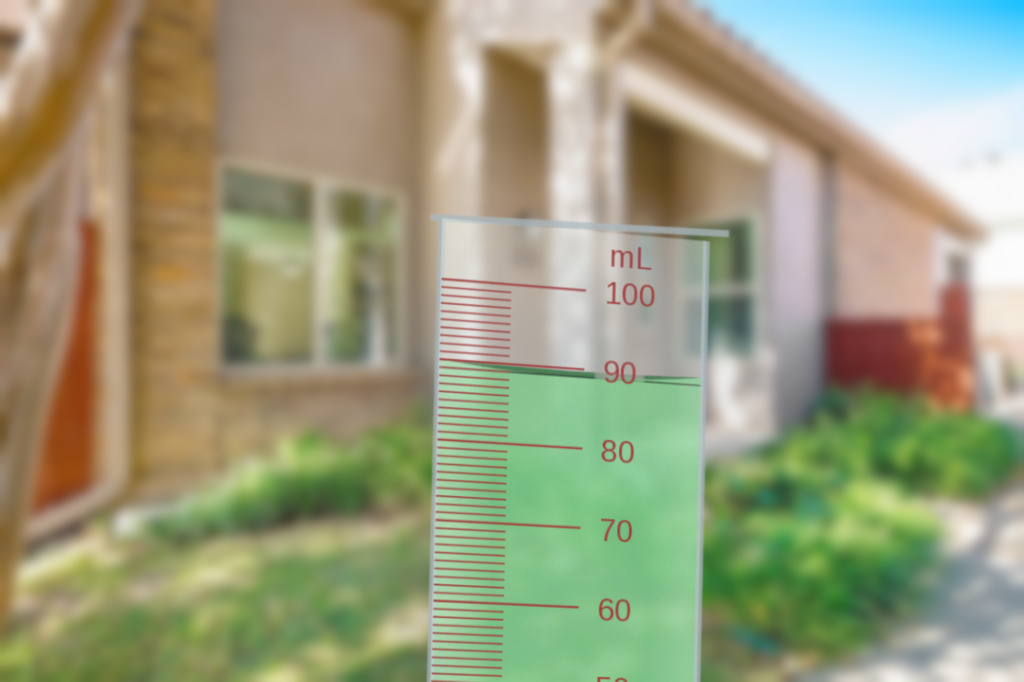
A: 89 mL
